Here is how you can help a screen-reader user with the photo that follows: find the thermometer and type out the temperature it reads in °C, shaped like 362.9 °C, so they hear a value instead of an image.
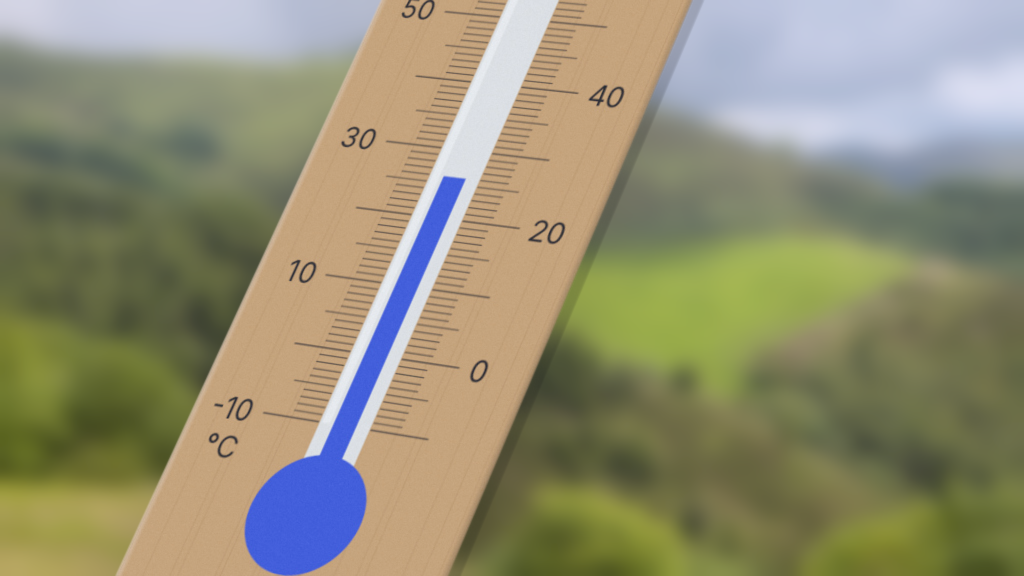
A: 26 °C
